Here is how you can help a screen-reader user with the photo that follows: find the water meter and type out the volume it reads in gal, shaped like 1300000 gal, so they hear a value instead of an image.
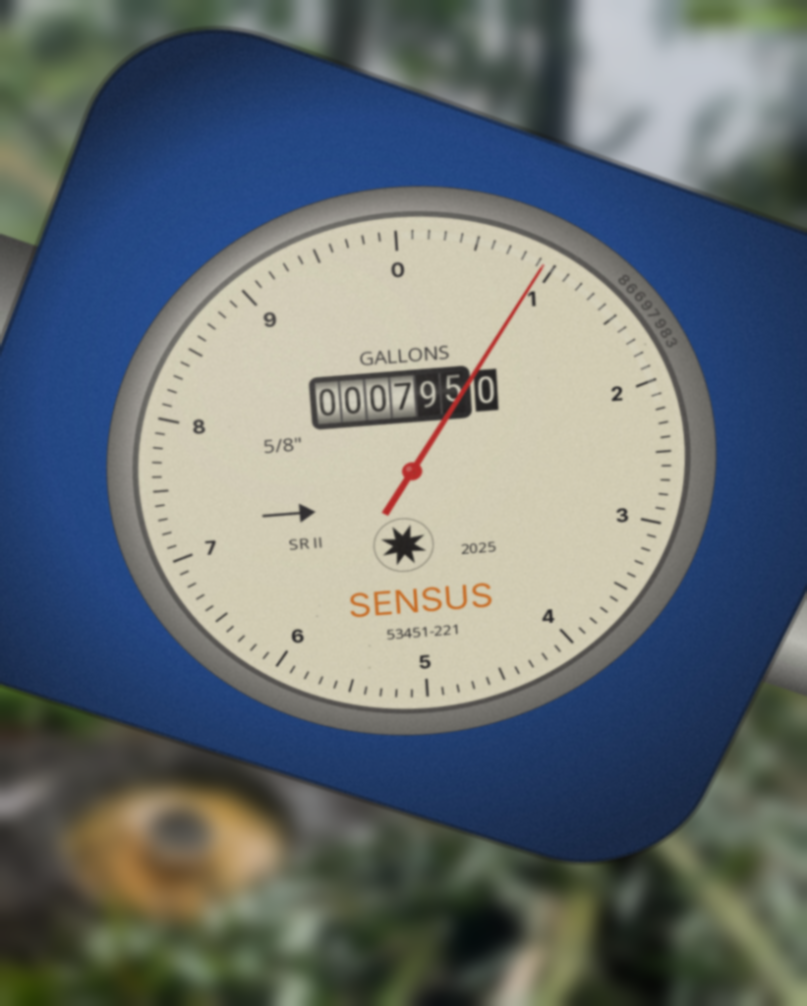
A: 7950.9 gal
